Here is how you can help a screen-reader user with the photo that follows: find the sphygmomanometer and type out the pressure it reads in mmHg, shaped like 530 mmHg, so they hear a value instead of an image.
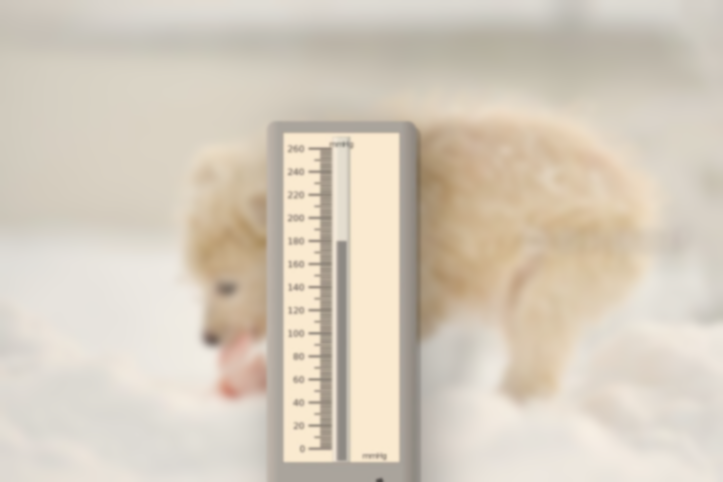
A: 180 mmHg
